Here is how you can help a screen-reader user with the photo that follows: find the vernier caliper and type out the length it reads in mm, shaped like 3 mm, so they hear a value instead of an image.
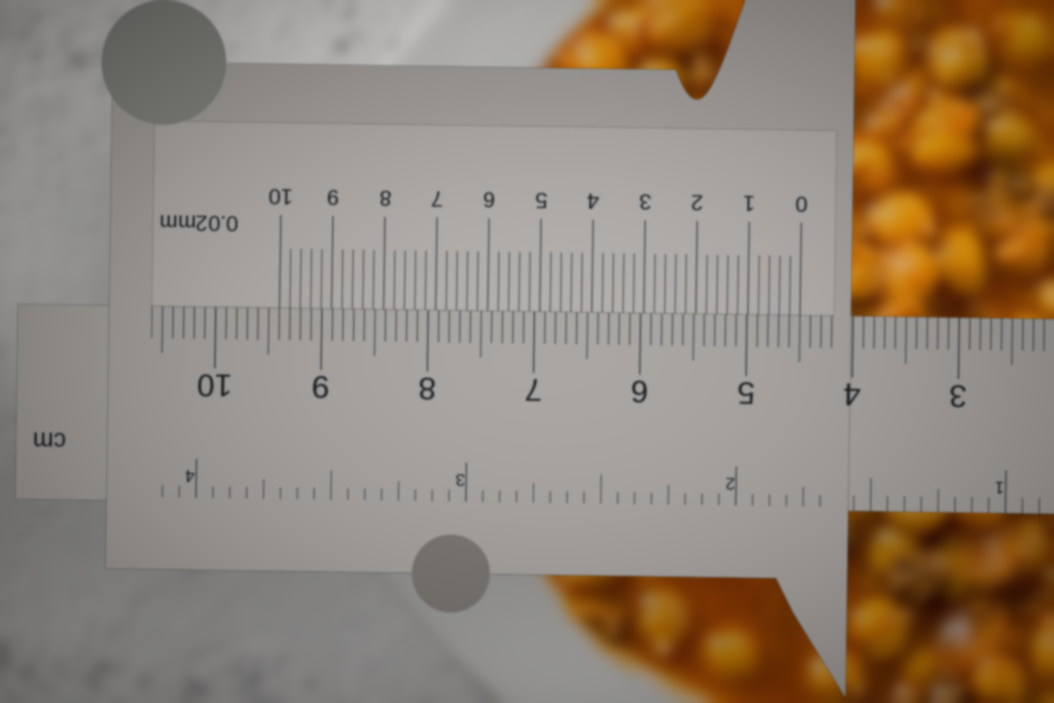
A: 45.0 mm
